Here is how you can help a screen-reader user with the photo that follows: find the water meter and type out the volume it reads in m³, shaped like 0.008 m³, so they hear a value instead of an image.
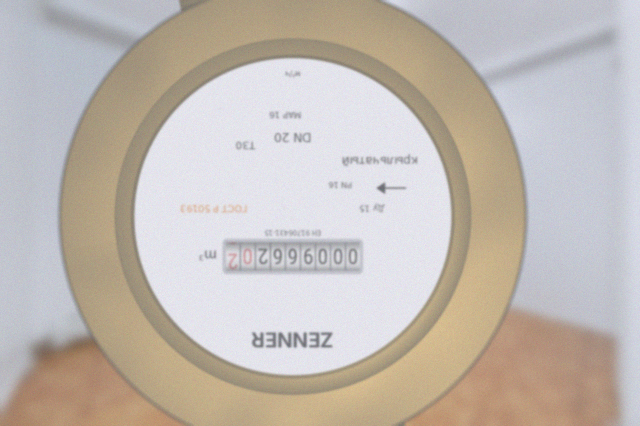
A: 9662.02 m³
